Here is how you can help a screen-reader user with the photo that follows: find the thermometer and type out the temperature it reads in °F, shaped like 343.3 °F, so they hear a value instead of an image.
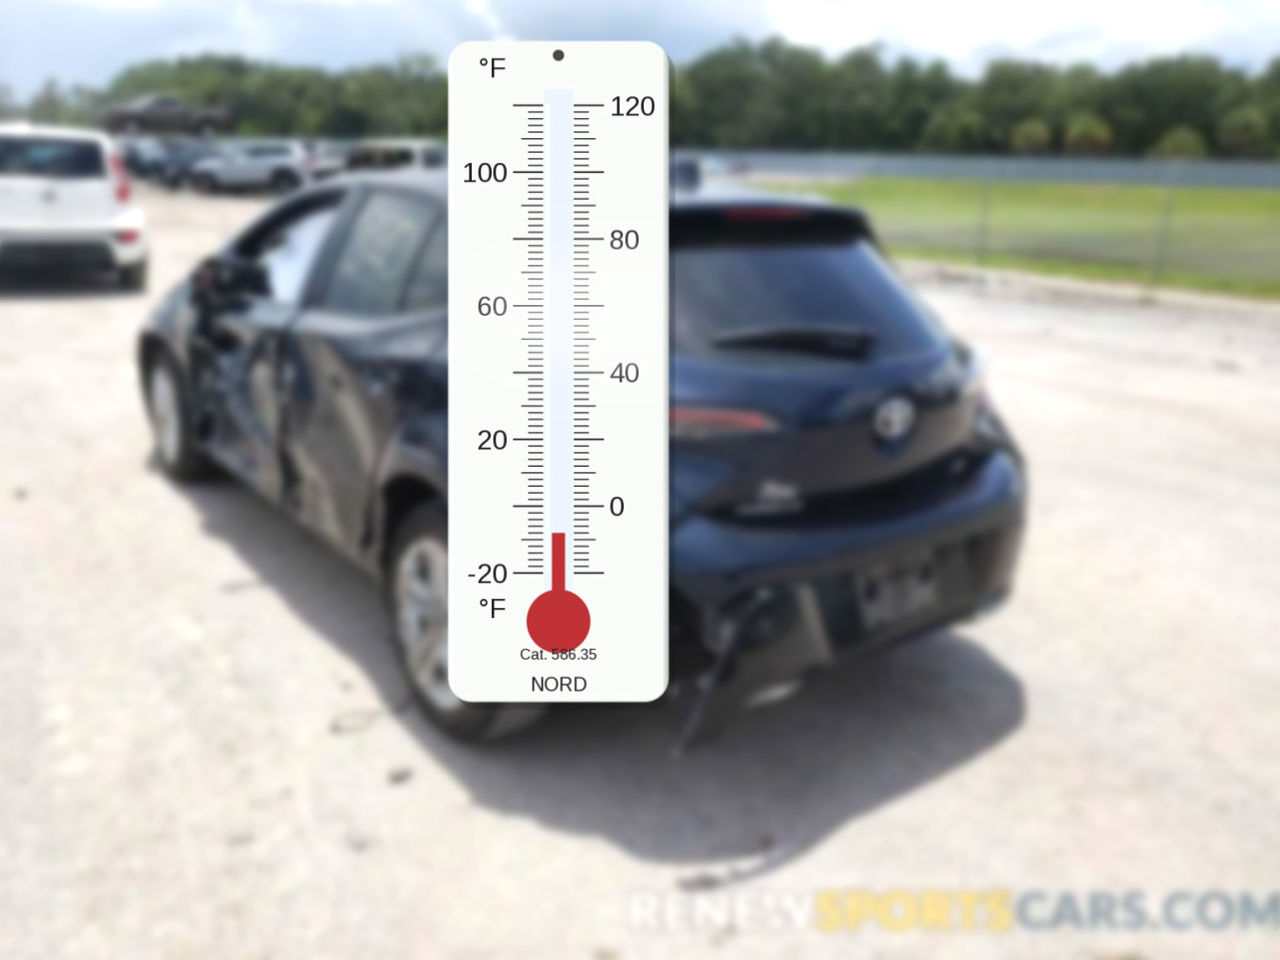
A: -8 °F
